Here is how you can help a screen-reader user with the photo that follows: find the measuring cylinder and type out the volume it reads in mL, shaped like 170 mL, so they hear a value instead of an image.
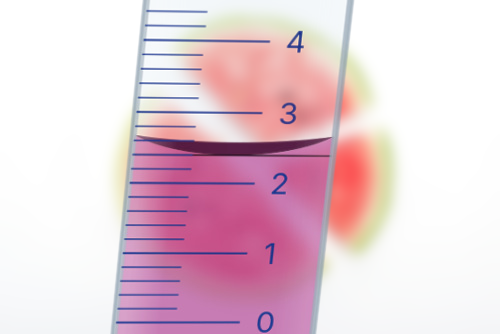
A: 2.4 mL
